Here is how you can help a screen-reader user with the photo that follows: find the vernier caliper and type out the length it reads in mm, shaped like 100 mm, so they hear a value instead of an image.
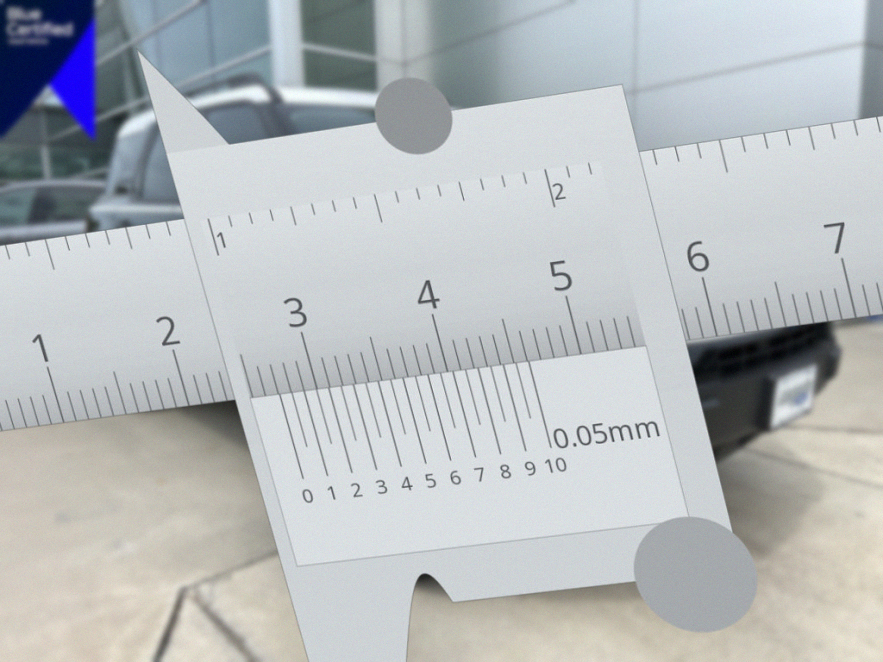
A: 27.1 mm
